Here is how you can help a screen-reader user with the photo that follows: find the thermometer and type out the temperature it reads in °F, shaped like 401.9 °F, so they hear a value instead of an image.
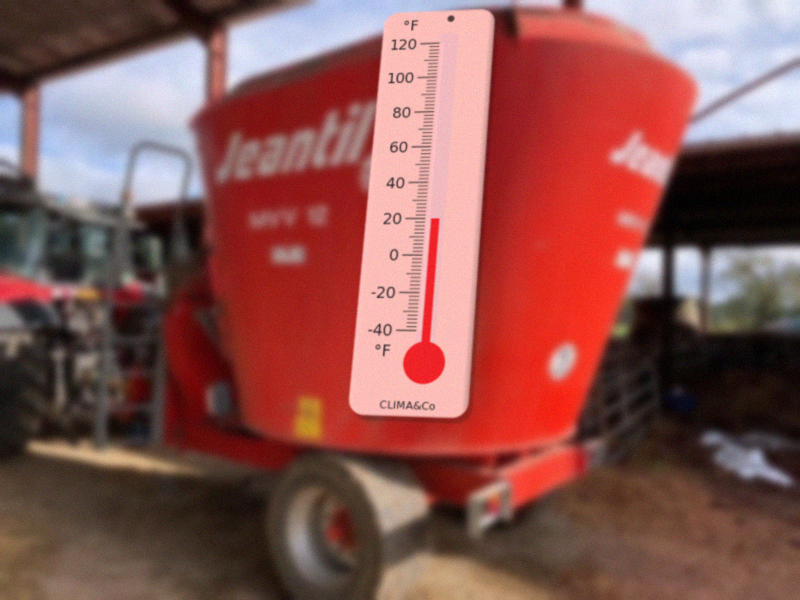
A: 20 °F
